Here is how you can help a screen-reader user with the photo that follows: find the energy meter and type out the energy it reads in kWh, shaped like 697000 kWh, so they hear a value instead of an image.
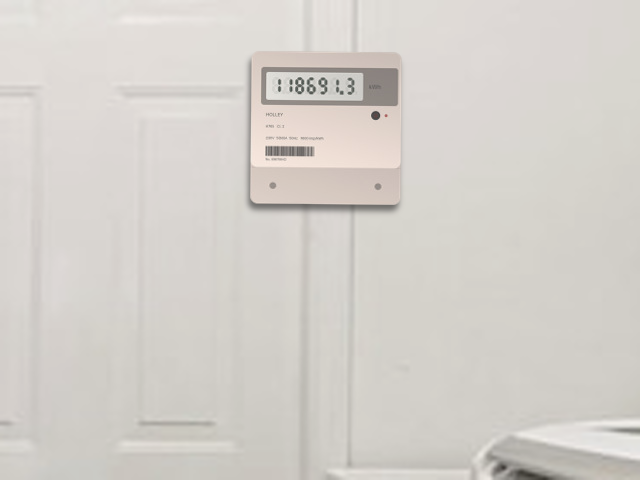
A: 118691.3 kWh
